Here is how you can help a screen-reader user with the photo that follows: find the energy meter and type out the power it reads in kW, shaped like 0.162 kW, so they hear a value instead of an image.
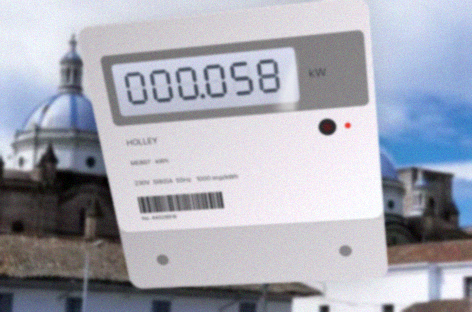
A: 0.058 kW
